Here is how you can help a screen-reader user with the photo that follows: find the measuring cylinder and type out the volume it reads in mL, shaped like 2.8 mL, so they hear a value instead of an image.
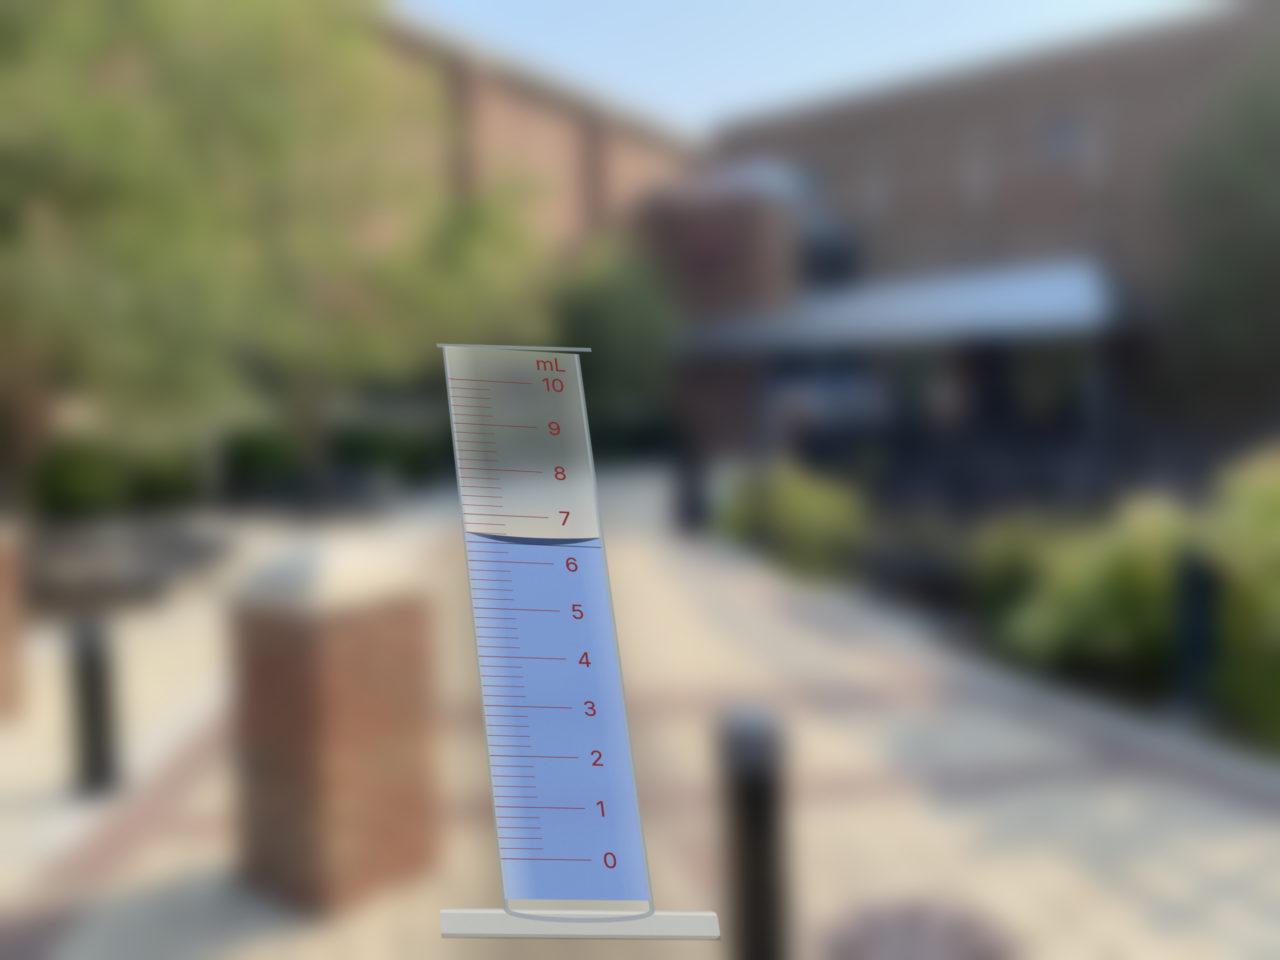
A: 6.4 mL
